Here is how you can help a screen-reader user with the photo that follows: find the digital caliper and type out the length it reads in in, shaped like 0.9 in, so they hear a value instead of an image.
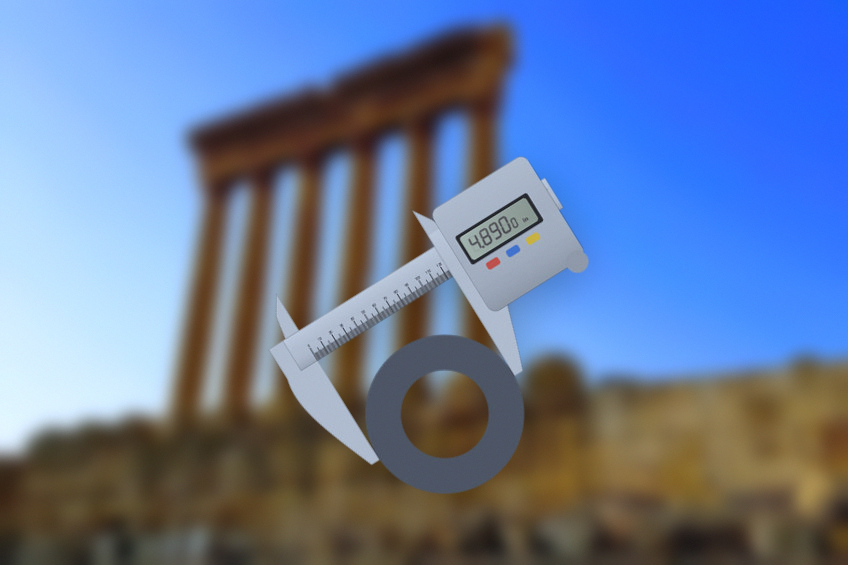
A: 4.8900 in
